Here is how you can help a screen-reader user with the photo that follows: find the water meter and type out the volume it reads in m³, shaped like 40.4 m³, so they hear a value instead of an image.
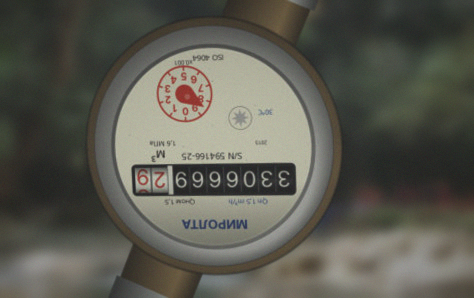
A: 3306669.288 m³
